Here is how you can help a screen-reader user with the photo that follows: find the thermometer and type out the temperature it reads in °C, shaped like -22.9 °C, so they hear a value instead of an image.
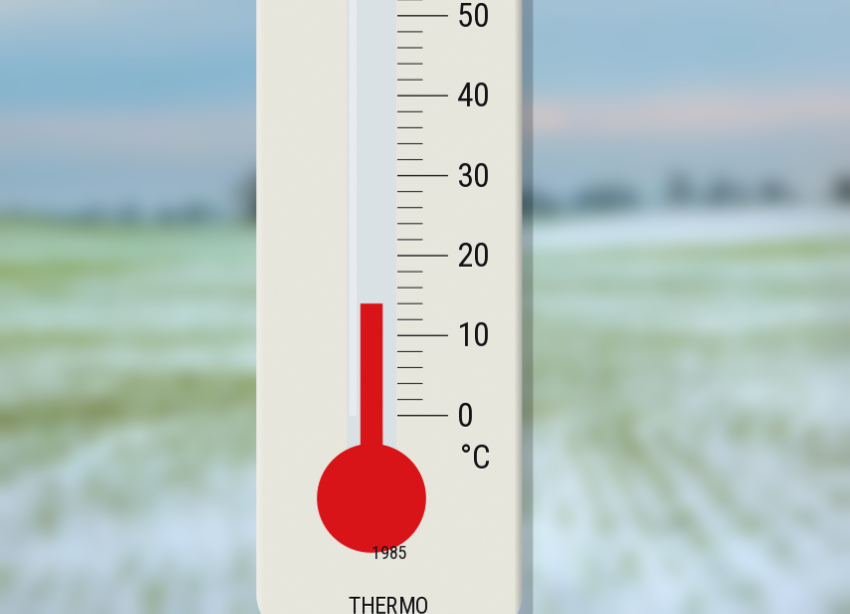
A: 14 °C
